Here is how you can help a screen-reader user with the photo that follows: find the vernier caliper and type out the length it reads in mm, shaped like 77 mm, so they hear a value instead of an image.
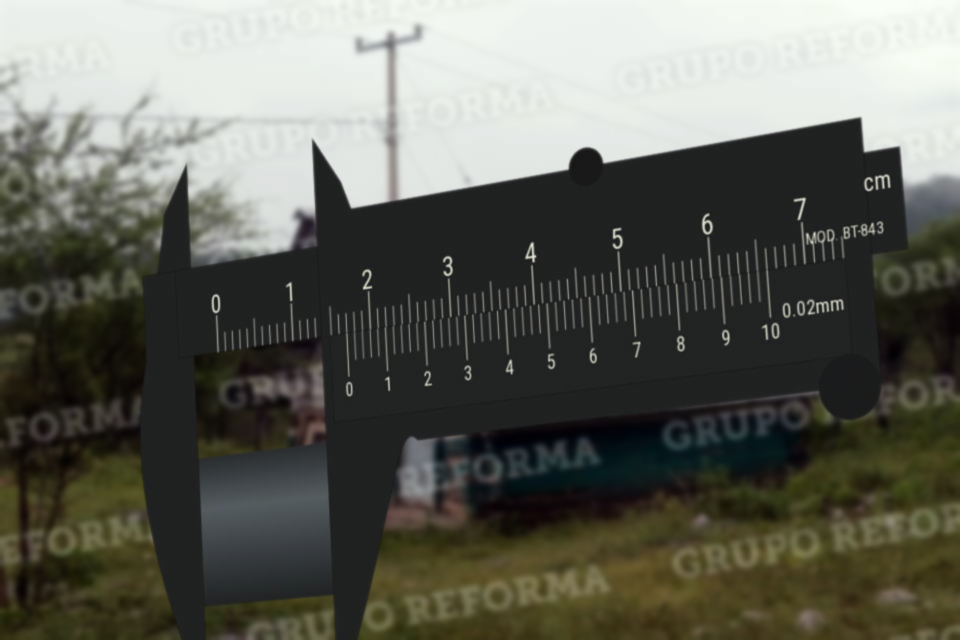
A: 17.0 mm
